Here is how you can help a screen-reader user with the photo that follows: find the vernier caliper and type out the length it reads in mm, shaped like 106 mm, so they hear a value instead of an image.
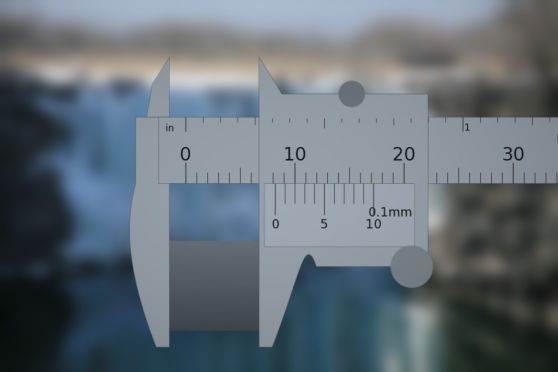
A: 8.2 mm
